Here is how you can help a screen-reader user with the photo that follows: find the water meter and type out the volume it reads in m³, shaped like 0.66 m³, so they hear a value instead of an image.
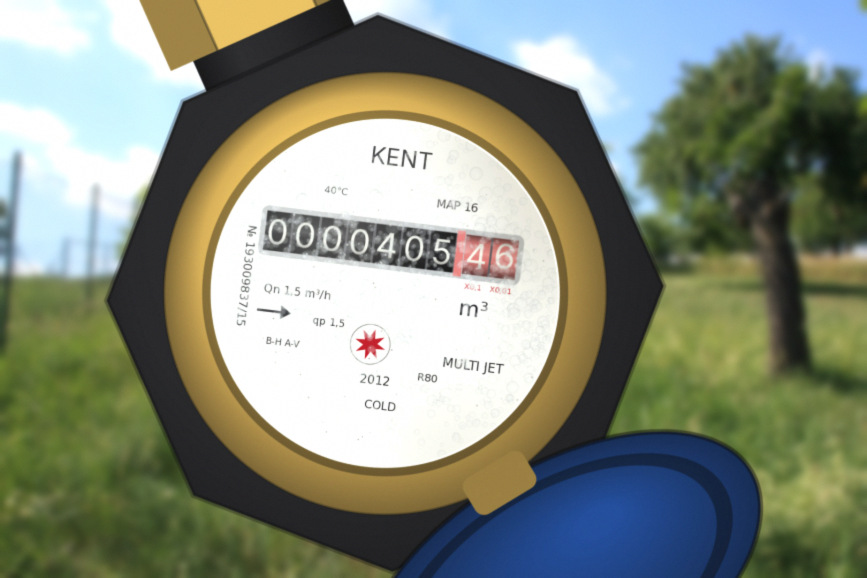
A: 405.46 m³
